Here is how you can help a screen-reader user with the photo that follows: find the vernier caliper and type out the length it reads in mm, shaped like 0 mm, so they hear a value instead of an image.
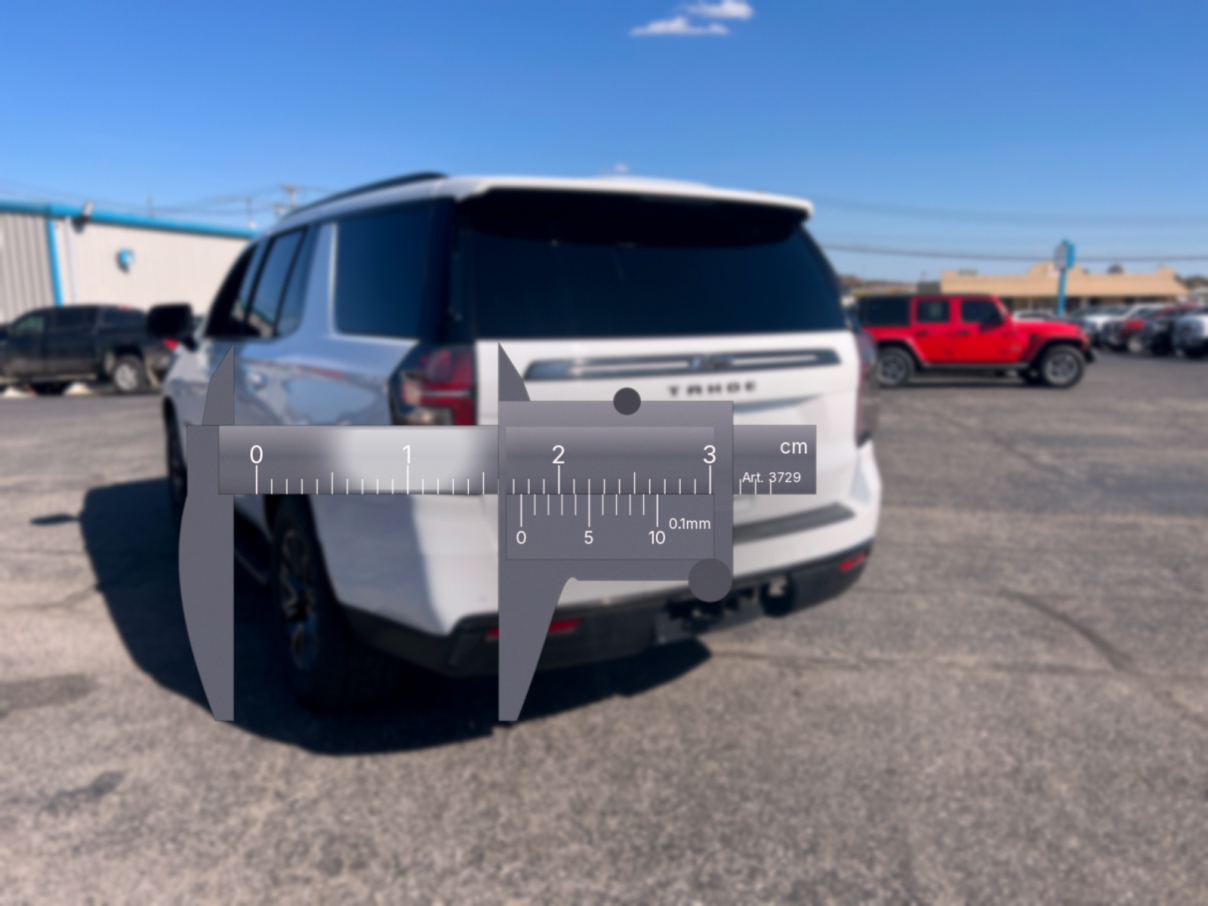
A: 17.5 mm
